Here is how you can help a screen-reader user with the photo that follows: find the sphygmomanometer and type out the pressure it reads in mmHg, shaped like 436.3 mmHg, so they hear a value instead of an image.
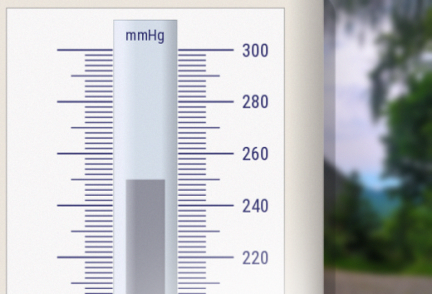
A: 250 mmHg
